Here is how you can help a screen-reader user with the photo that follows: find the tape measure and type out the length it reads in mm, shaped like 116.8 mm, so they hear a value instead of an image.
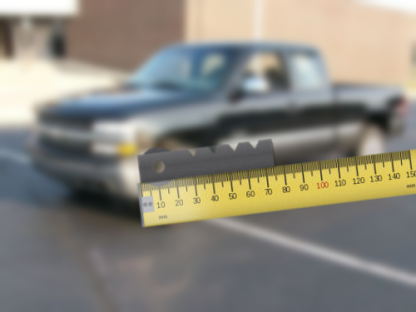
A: 75 mm
